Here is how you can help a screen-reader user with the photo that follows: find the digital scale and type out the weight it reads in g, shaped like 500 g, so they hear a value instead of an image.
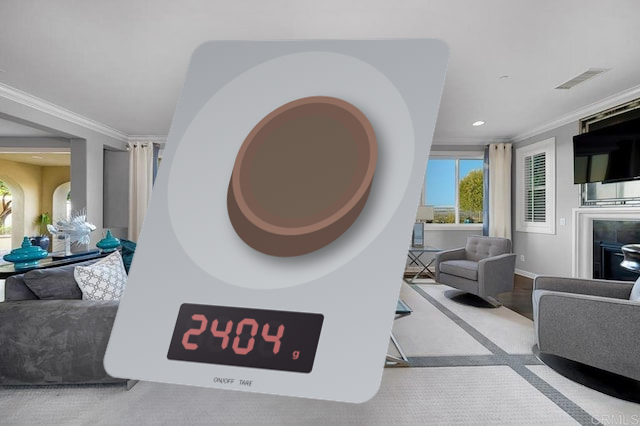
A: 2404 g
